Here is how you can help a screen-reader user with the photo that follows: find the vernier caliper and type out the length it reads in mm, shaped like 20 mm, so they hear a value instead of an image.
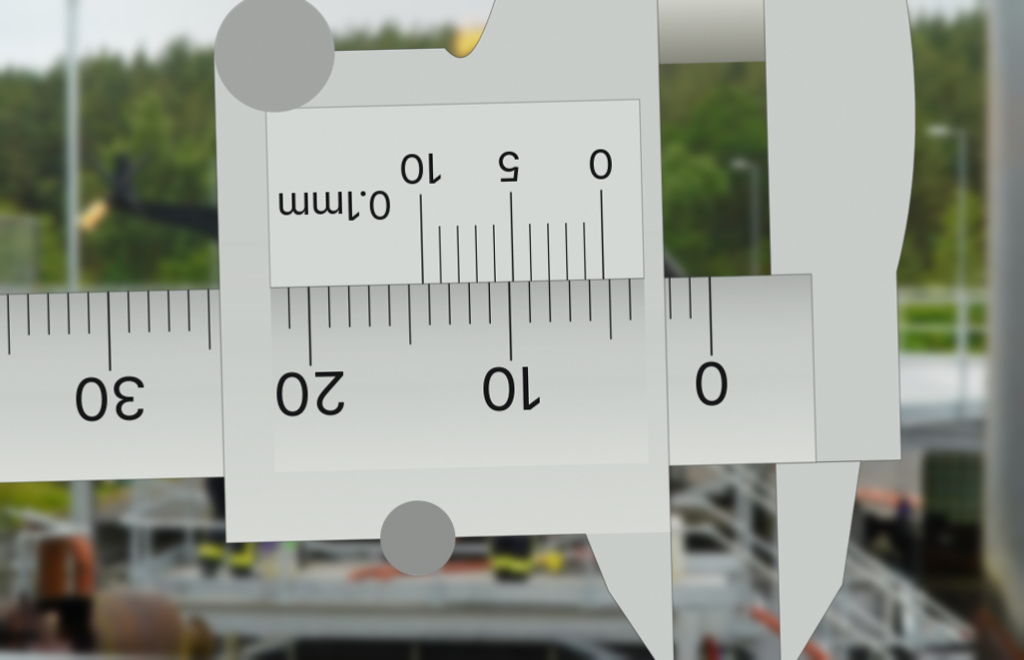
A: 5.3 mm
